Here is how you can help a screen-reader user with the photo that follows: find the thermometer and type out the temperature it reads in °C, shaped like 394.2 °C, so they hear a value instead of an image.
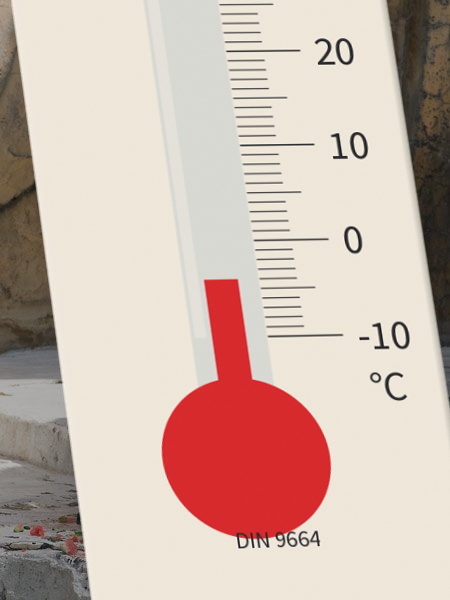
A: -4 °C
